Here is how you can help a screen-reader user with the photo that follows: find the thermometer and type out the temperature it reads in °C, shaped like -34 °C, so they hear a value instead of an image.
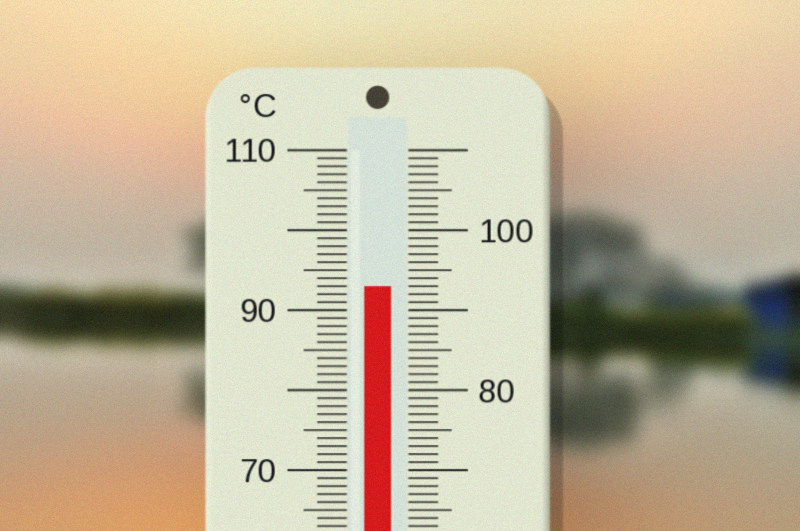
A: 93 °C
